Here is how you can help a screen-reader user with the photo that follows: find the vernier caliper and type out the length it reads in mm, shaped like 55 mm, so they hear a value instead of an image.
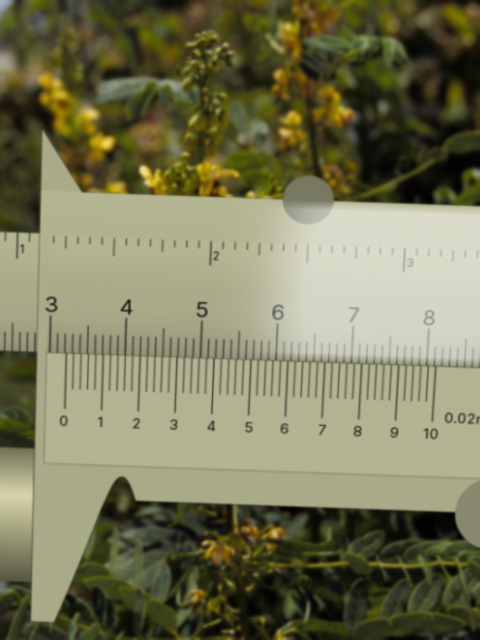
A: 32.2 mm
